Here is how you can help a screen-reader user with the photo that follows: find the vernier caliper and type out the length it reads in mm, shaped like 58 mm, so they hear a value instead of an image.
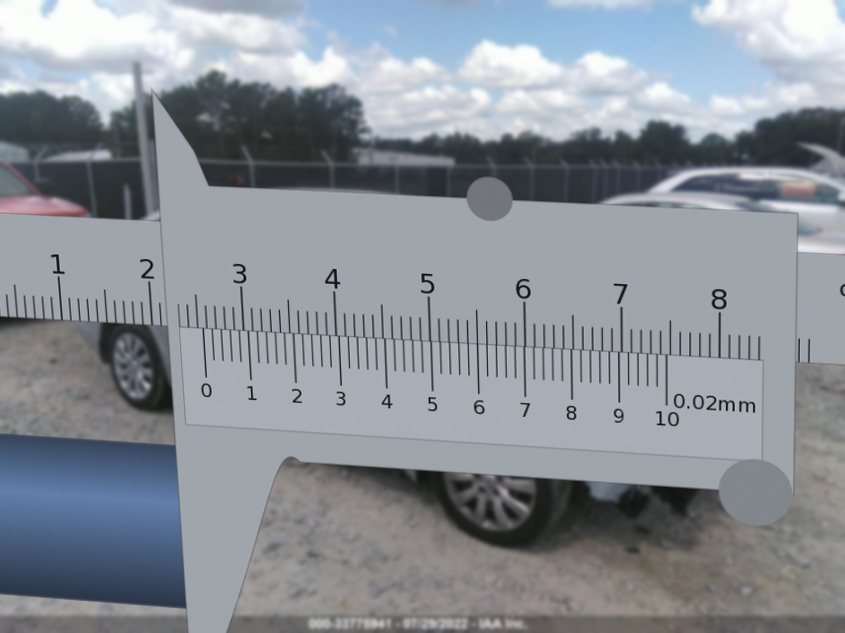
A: 25.6 mm
